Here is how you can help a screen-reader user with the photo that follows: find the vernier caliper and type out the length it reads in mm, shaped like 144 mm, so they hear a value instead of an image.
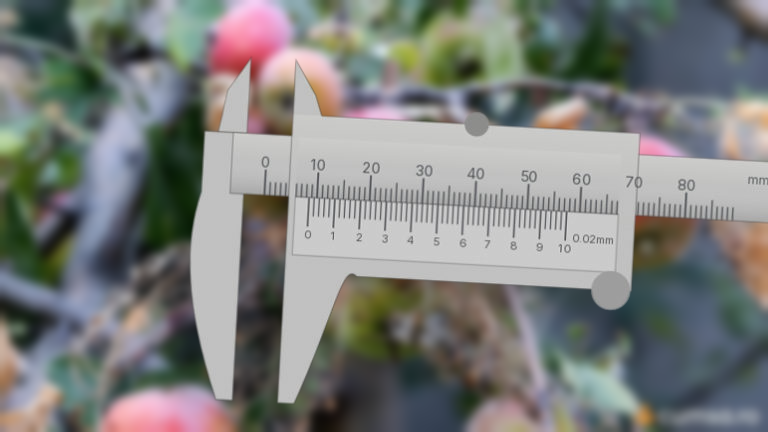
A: 8.5 mm
